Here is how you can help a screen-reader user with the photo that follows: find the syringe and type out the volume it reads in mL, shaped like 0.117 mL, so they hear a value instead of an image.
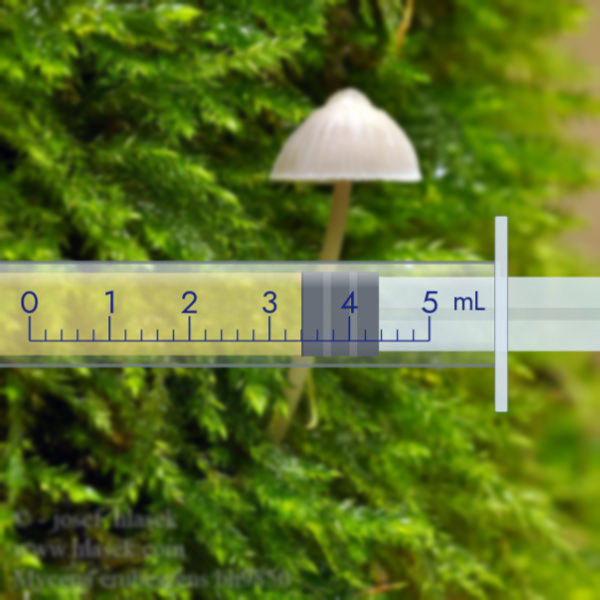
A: 3.4 mL
